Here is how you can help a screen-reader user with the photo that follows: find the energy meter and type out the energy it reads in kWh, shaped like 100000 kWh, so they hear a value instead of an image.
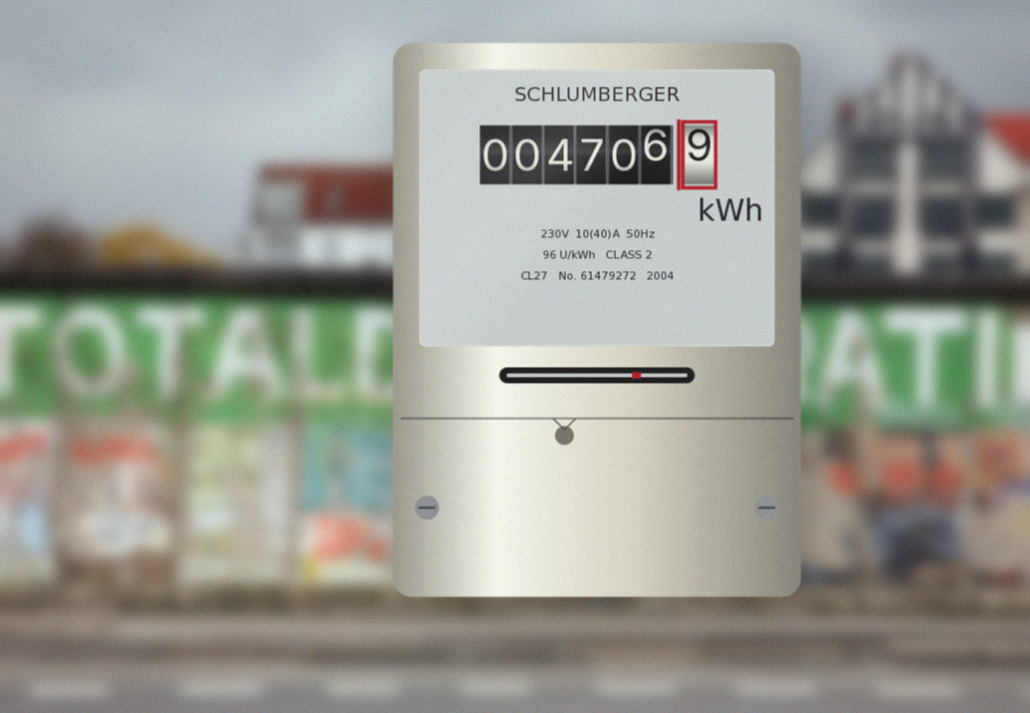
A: 4706.9 kWh
